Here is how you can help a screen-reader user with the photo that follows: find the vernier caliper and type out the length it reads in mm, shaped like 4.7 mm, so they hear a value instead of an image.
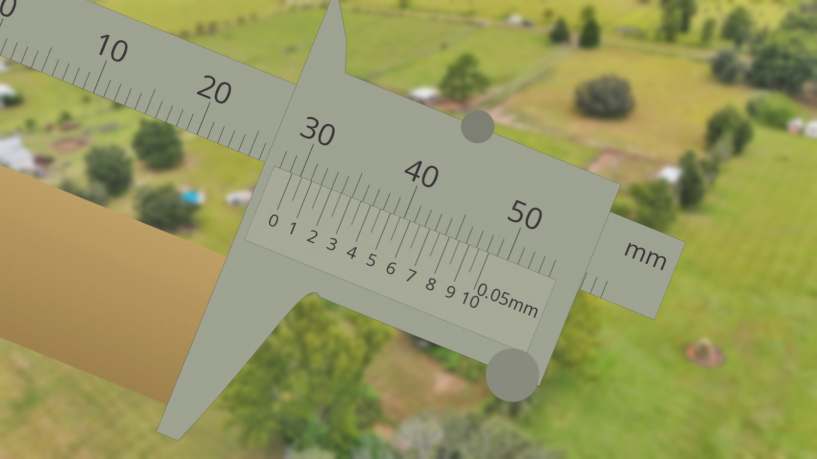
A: 29.2 mm
